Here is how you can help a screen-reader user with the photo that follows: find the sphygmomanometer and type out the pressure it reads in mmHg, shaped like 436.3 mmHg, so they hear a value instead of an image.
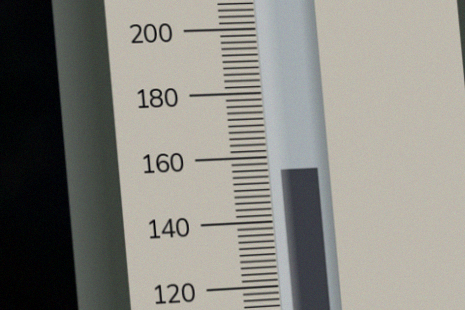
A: 156 mmHg
